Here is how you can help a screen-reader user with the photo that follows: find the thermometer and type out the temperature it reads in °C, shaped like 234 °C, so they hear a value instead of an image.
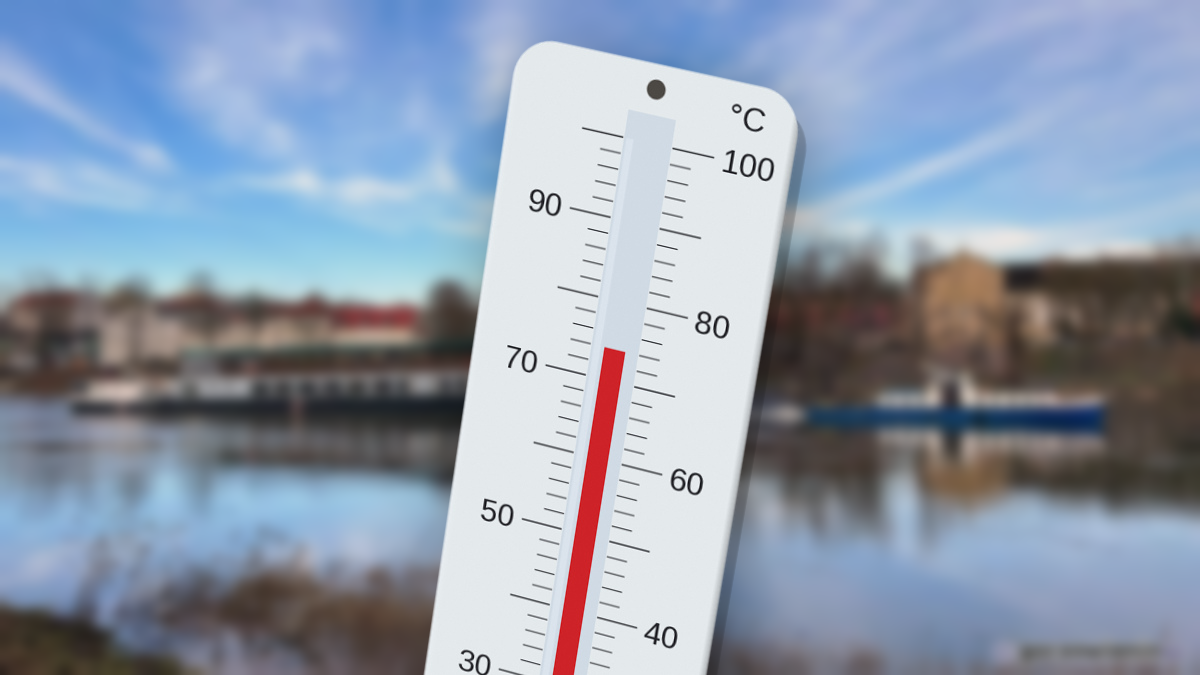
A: 74 °C
